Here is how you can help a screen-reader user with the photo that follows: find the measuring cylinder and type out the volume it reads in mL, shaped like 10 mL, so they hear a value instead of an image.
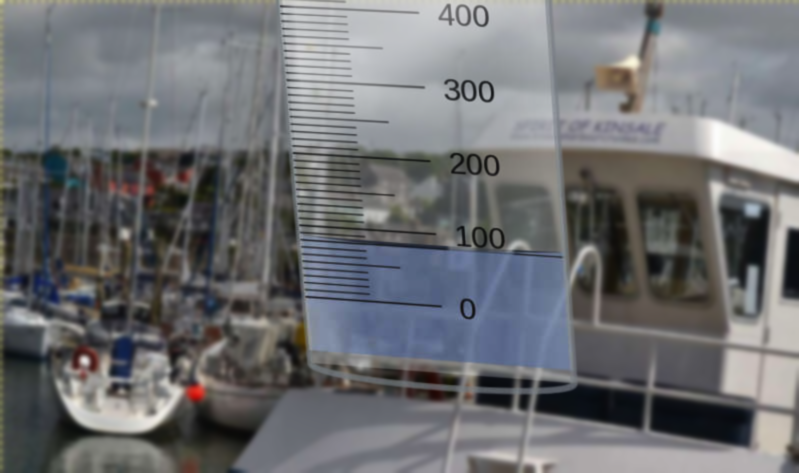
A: 80 mL
